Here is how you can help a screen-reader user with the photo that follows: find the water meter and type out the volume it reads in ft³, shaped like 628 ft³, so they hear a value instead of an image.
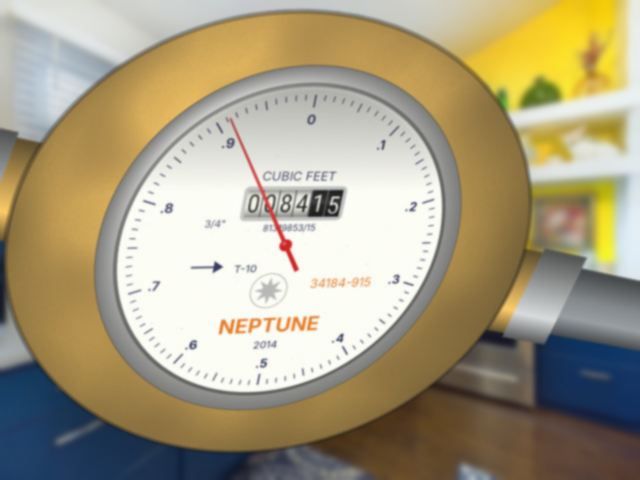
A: 8414.91 ft³
